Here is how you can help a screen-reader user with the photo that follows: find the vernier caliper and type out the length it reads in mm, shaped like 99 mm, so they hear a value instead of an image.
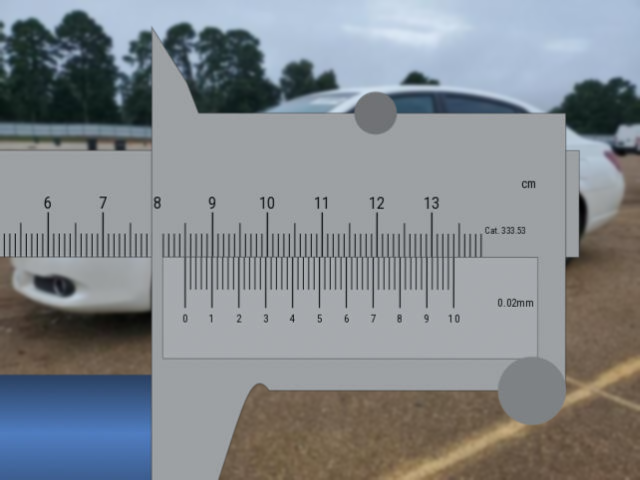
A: 85.0 mm
